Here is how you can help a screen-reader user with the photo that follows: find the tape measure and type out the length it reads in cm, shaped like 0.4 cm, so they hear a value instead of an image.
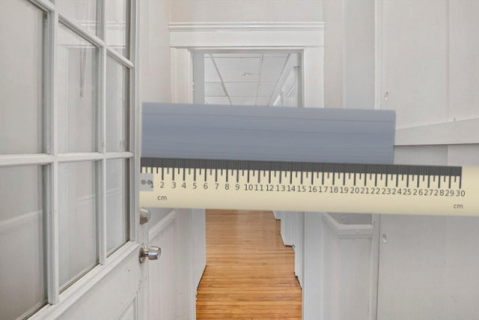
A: 23.5 cm
